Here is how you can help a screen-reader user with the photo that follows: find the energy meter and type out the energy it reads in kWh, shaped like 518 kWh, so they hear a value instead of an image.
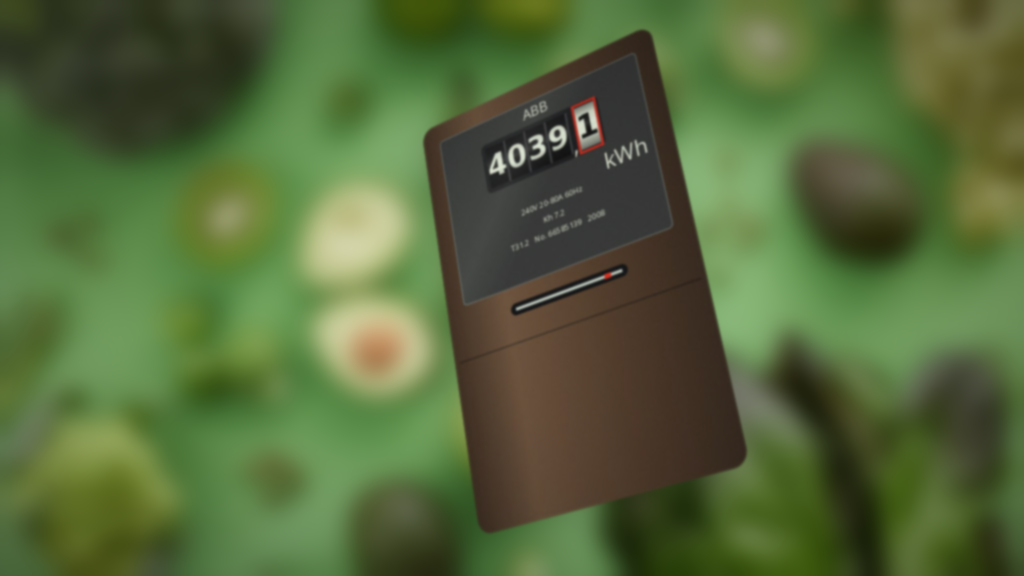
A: 4039.1 kWh
